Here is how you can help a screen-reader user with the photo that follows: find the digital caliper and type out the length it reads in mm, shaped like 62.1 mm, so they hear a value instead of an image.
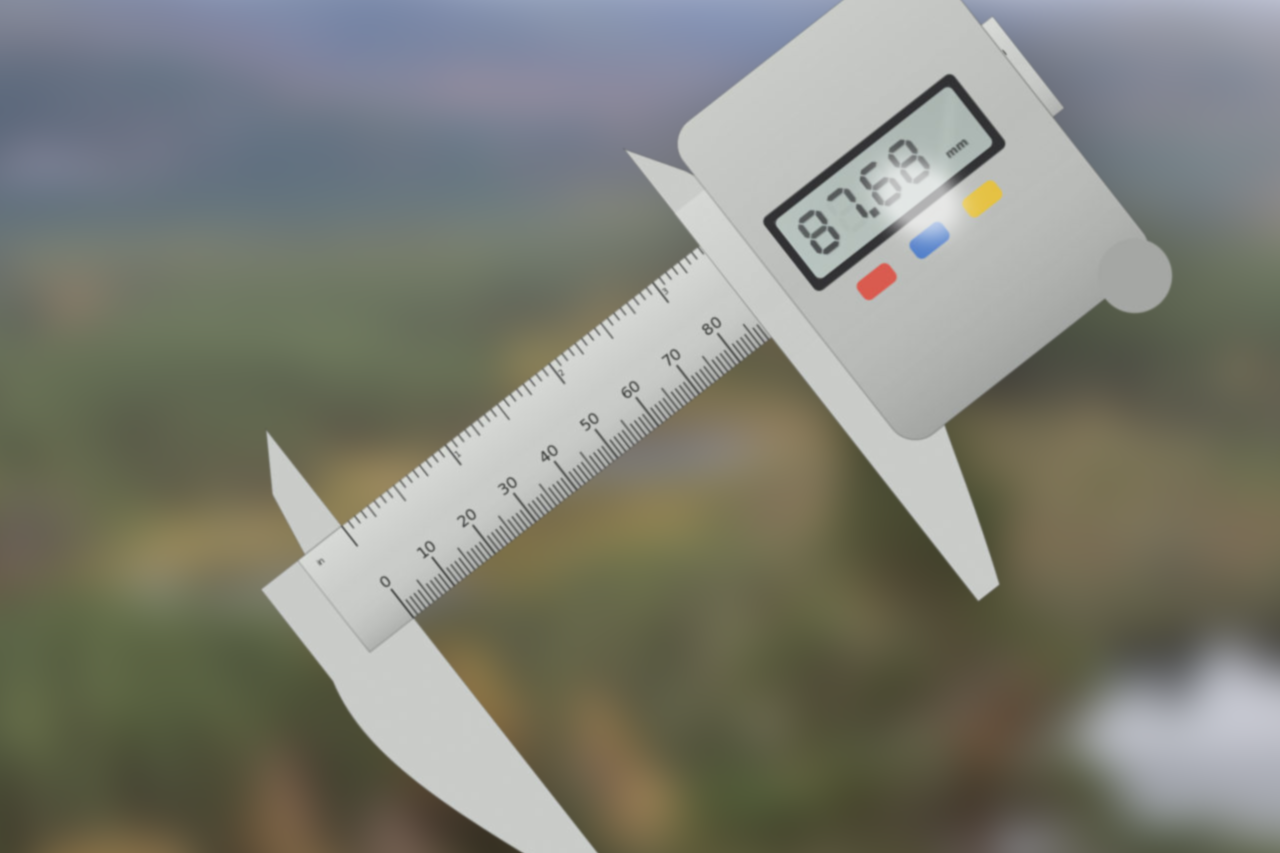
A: 87.68 mm
